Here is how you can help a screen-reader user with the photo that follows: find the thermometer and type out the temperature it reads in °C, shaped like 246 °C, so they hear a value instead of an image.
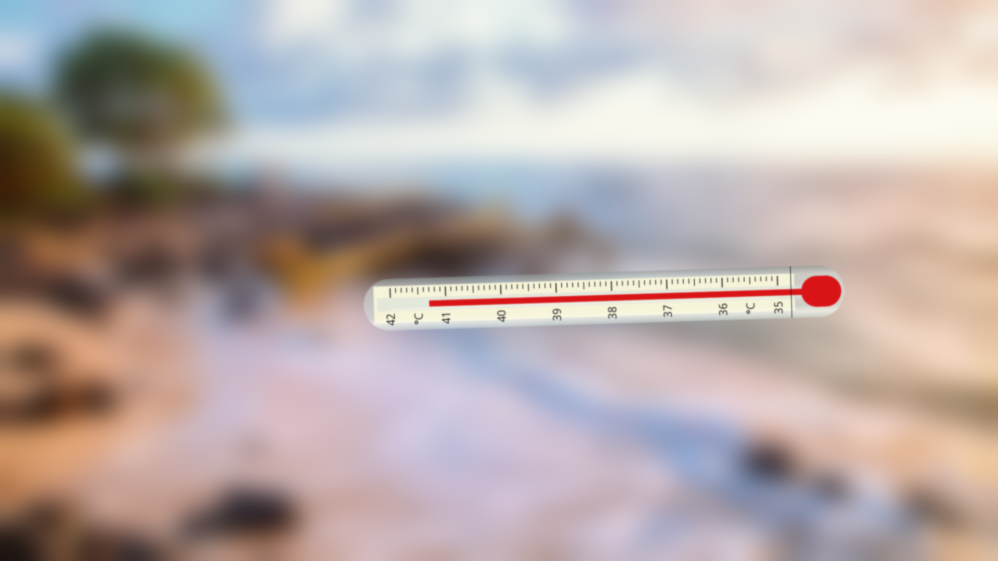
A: 41.3 °C
